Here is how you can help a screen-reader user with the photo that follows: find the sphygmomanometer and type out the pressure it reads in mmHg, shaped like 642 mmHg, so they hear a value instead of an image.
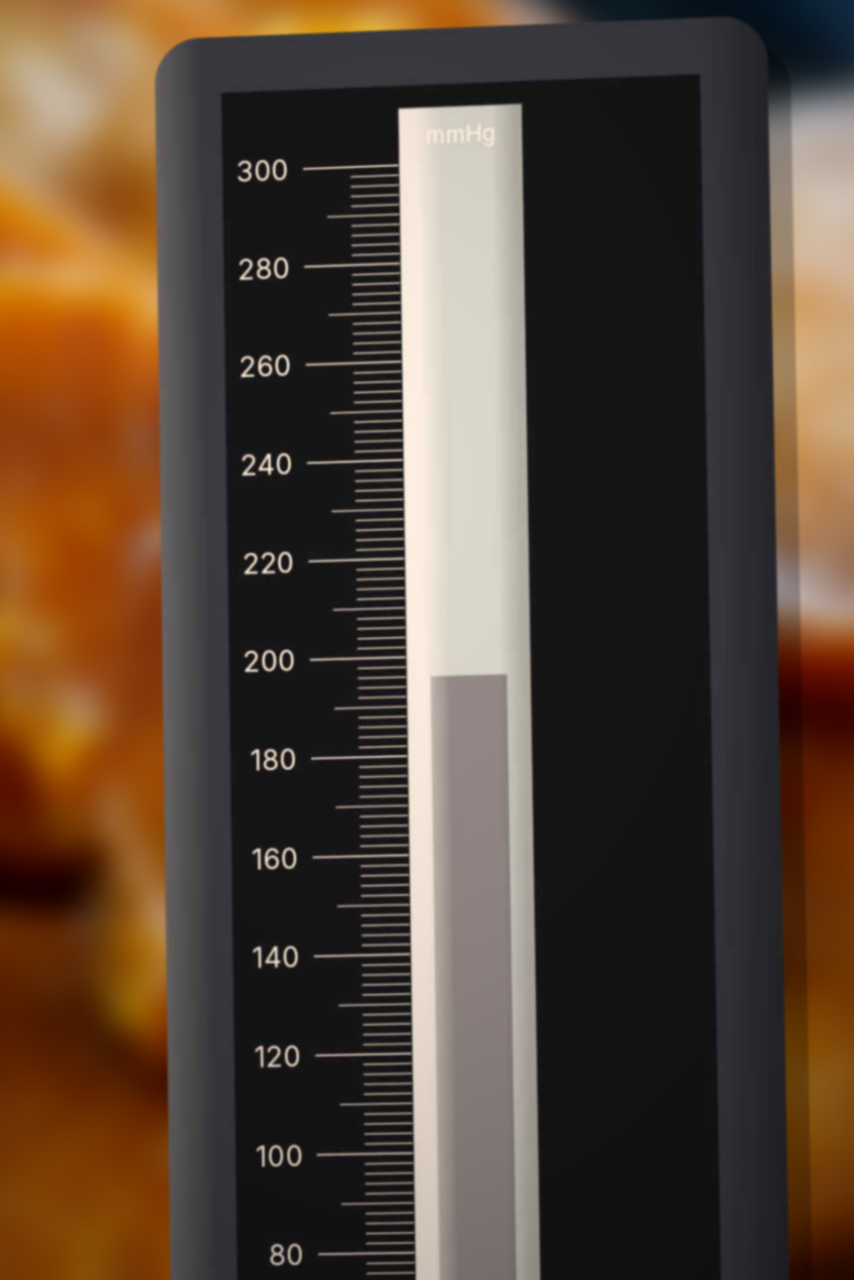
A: 196 mmHg
